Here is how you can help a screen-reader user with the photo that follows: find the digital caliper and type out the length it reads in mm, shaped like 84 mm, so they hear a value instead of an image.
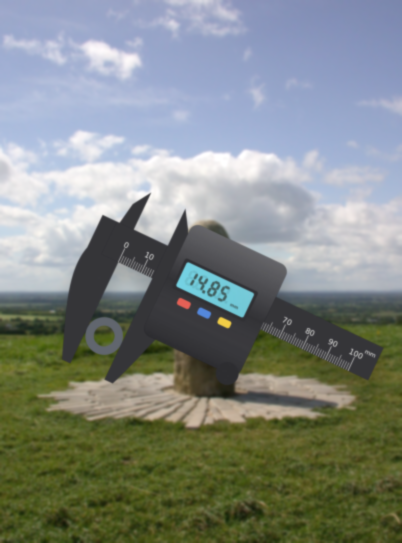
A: 14.85 mm
